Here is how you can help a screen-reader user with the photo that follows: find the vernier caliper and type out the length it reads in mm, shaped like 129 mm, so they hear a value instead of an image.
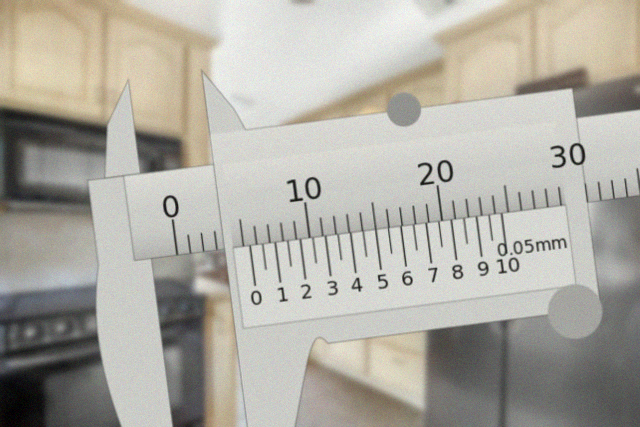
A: 5.5 mm
